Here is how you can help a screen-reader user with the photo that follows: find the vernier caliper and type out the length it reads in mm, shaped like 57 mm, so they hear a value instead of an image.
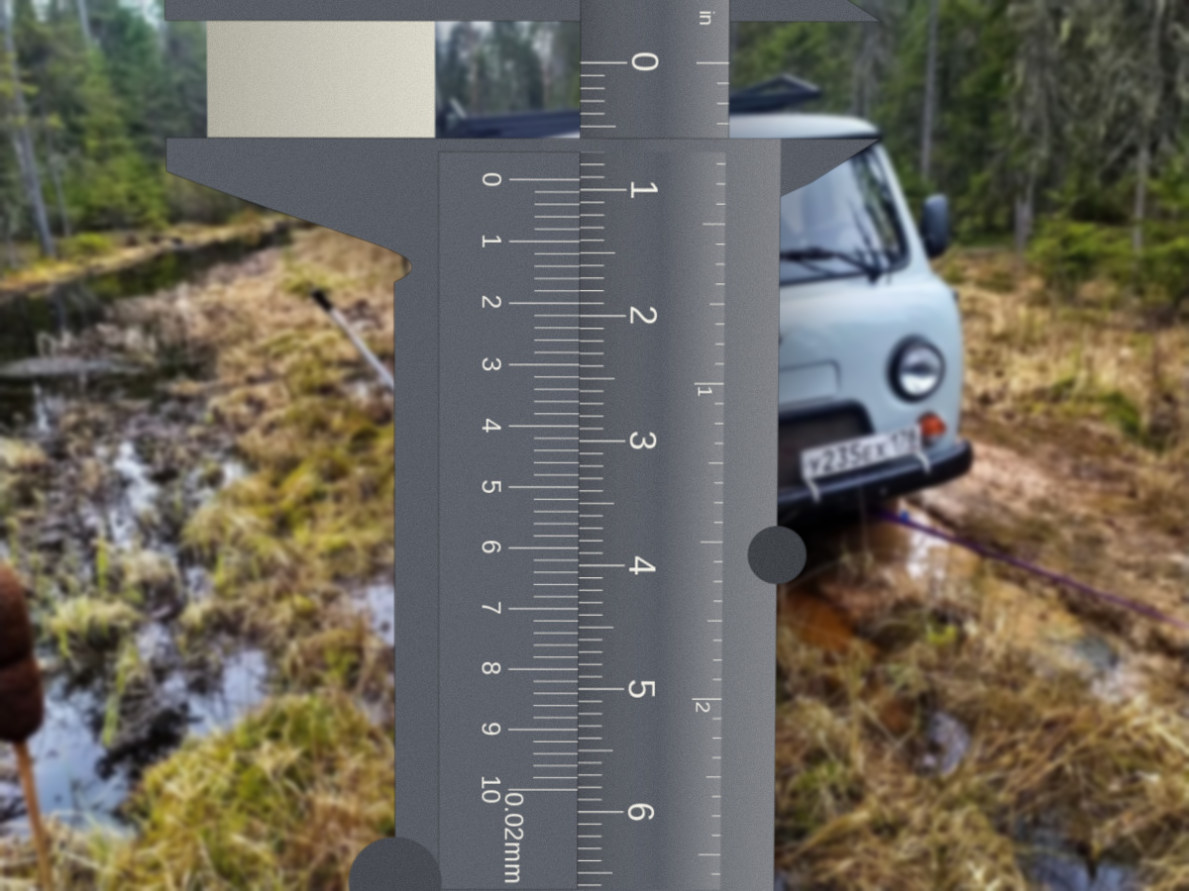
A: 9.2 mm
